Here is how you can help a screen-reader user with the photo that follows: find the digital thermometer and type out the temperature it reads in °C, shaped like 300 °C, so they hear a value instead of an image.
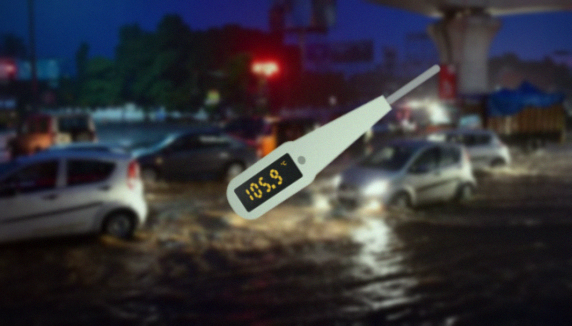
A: 105.9 °C
